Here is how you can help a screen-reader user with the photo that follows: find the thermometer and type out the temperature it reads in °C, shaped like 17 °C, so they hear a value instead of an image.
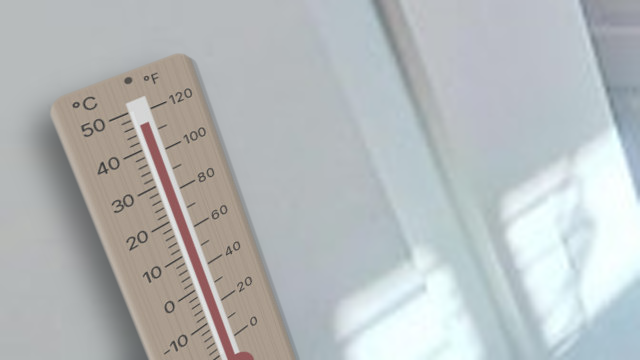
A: 46 °C
